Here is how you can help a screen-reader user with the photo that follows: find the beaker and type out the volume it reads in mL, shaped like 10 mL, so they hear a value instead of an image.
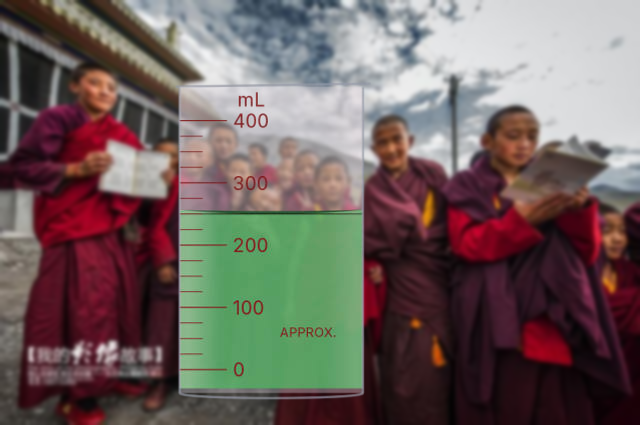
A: 250 mL
